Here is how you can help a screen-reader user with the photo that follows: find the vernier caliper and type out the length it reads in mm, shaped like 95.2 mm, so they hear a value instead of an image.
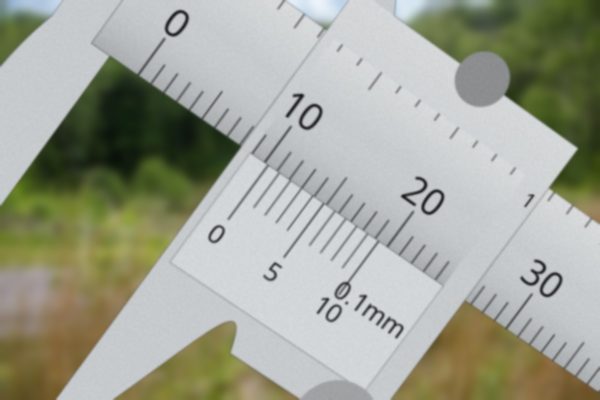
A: 10.3 mm
